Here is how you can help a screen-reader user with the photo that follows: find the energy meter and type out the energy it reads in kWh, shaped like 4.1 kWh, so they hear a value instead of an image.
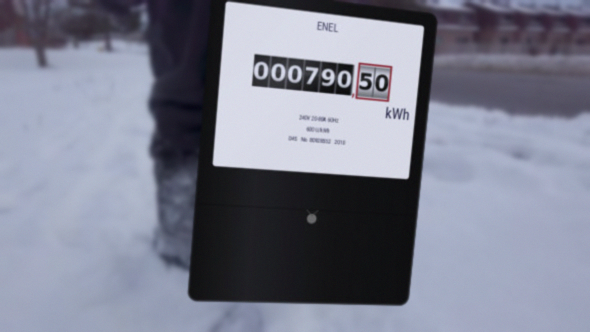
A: 790.50 kWh
